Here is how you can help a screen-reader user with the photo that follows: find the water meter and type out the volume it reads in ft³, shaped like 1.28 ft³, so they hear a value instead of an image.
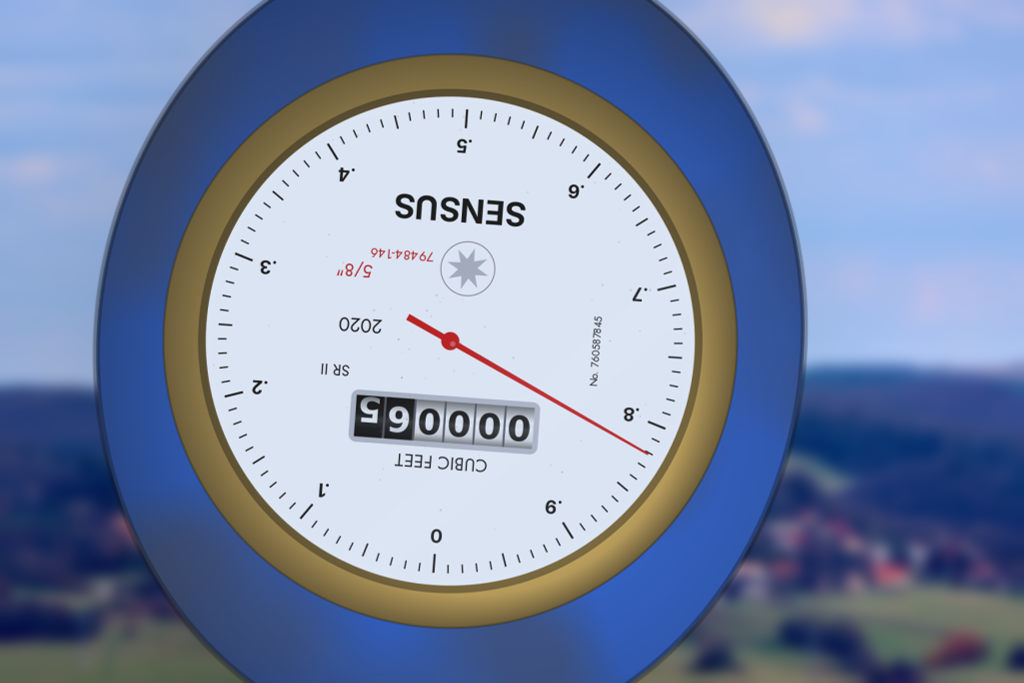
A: 64.82 ft³
